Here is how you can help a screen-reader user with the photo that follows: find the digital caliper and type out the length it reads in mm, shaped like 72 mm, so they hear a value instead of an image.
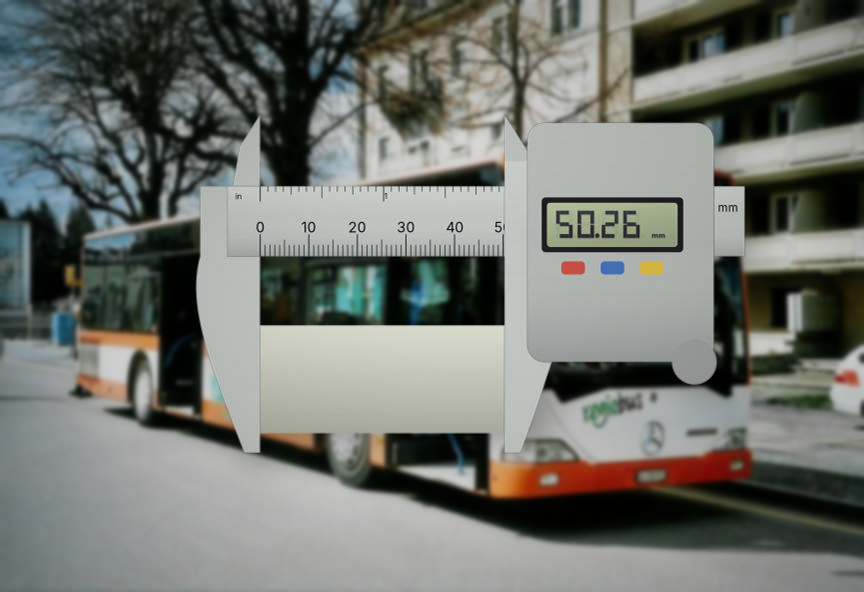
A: 50.26 mm
